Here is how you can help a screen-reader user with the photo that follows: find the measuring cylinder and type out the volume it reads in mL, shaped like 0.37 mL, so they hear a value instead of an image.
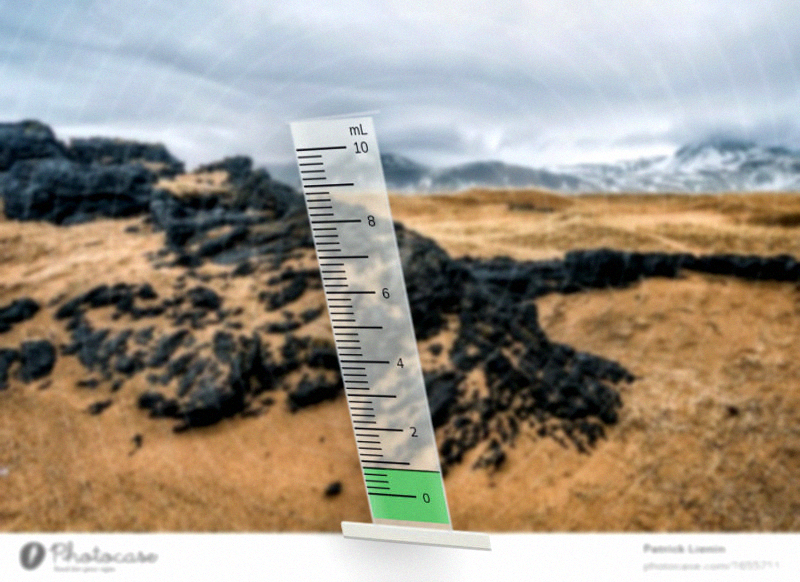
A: 0.8 mL
